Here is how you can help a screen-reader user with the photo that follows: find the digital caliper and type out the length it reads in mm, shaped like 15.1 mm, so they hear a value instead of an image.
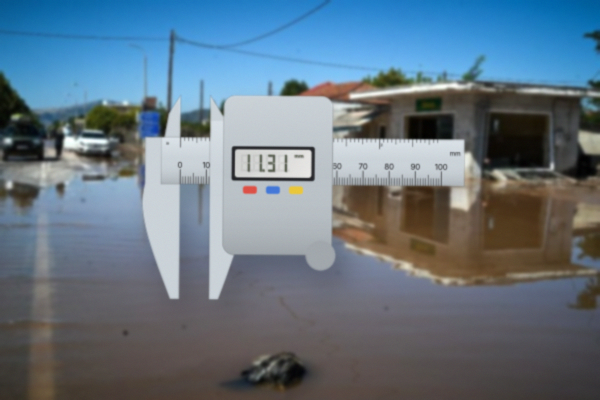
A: 11.31 mm
